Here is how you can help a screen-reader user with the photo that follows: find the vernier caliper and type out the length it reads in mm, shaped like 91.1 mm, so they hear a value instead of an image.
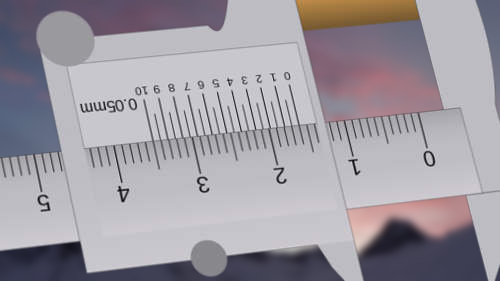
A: 16.0 mm
